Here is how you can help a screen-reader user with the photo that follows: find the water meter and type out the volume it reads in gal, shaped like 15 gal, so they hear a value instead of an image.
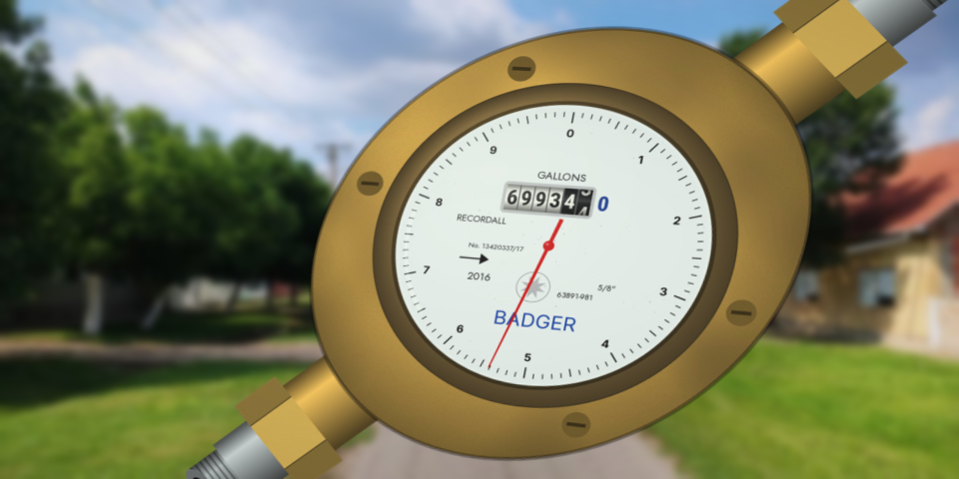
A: 6993435.4 gal
